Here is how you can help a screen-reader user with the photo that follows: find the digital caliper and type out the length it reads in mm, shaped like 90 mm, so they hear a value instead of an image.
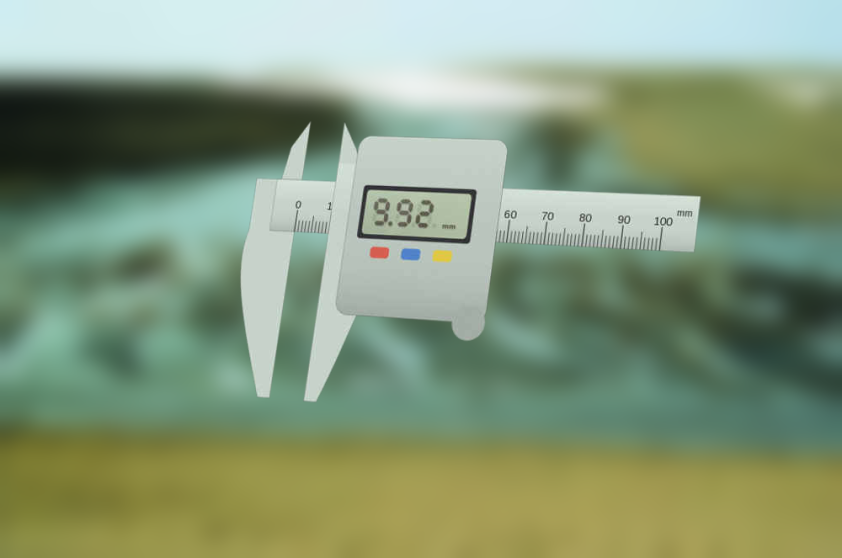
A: 9.92 mm
